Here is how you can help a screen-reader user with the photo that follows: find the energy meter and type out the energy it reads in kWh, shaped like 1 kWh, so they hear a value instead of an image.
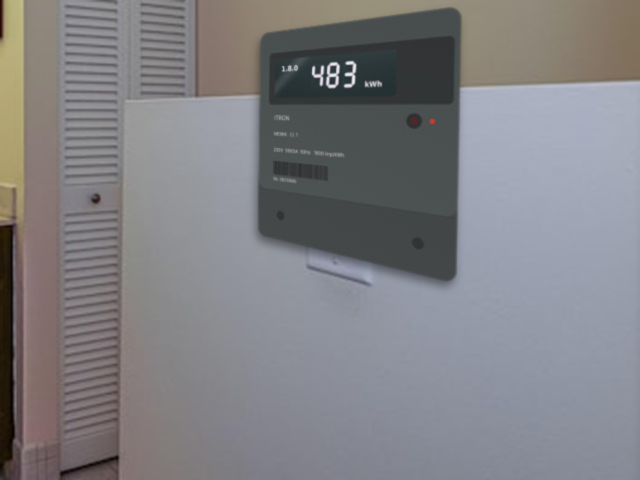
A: 483 kWh
